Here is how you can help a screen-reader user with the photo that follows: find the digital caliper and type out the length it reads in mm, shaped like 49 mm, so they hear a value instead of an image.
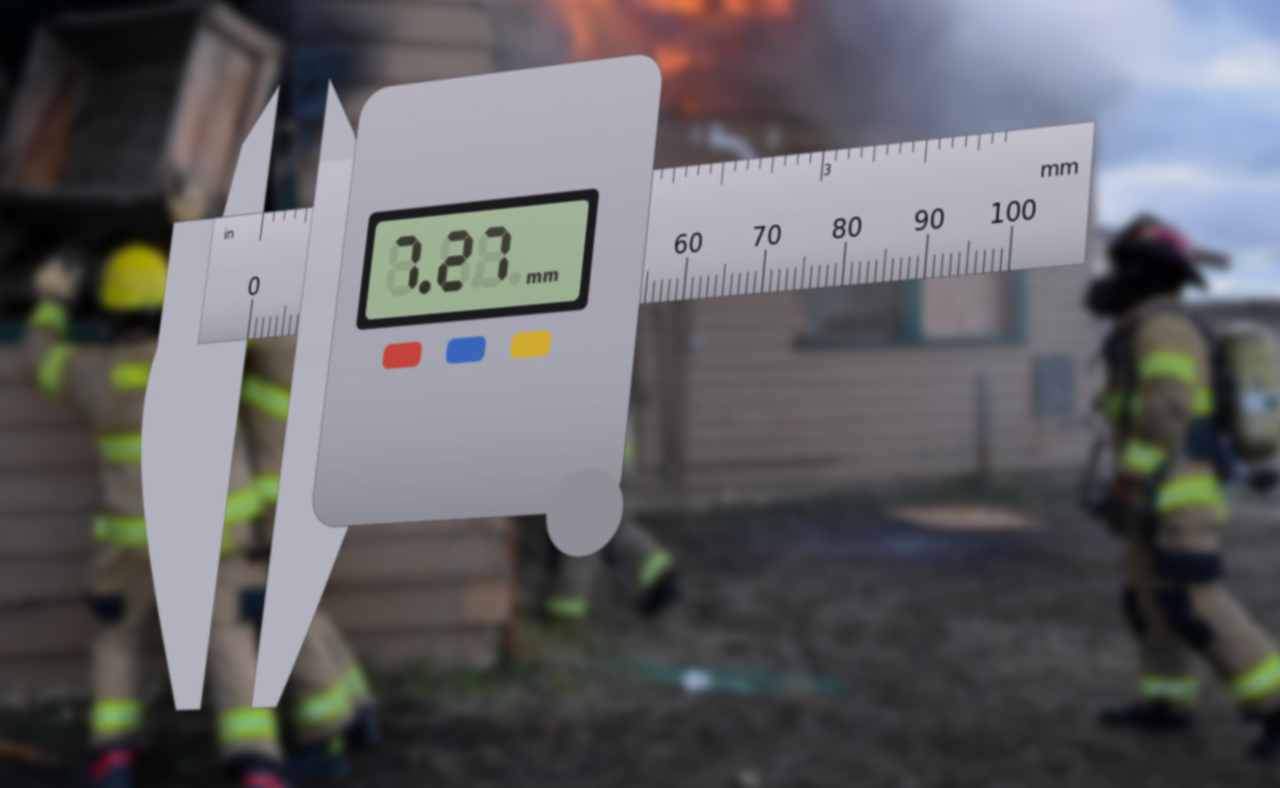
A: 7.27 mm
